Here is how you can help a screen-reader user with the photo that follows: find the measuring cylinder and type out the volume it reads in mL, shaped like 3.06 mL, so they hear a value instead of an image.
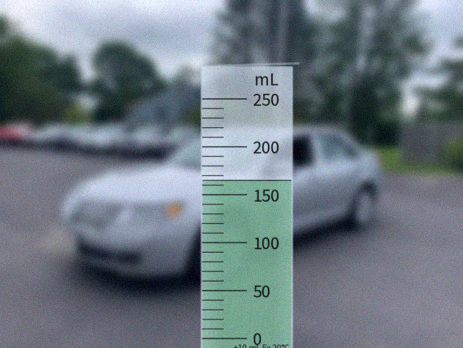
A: 165 mL
